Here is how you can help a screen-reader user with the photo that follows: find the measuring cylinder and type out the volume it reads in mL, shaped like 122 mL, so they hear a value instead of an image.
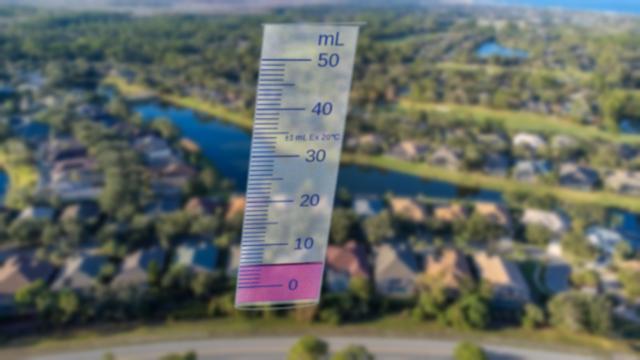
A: 5 mL
